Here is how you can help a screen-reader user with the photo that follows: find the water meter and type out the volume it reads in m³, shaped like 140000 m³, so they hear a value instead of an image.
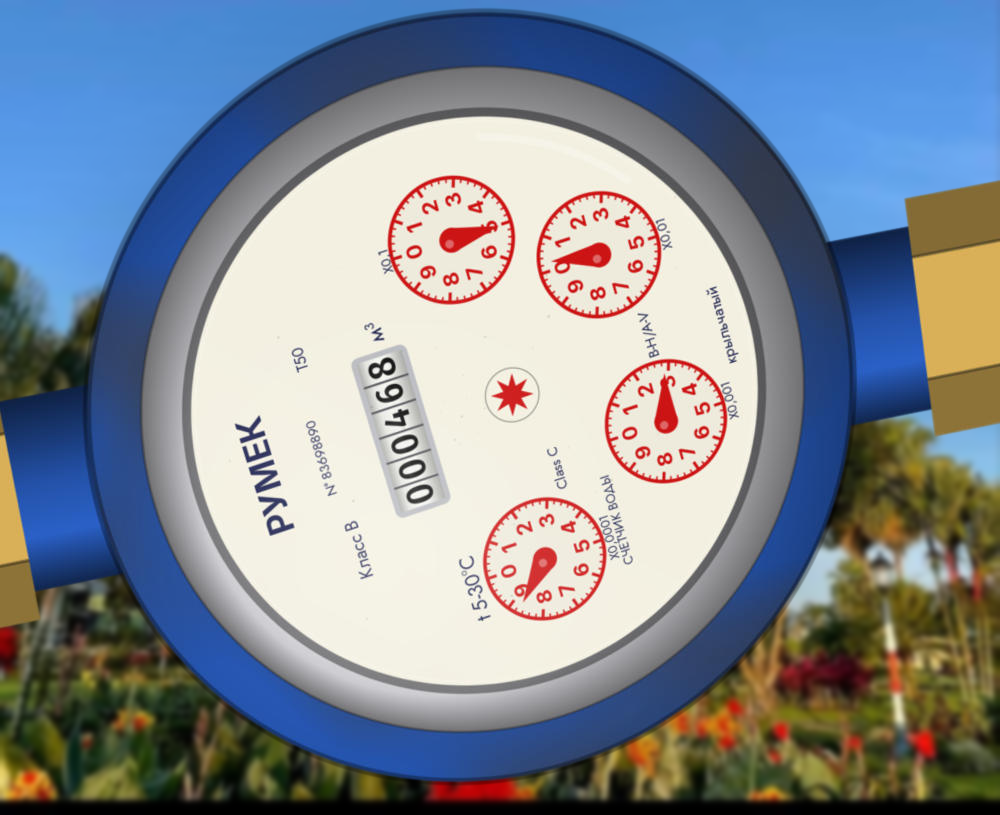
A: 468.5028 m³
